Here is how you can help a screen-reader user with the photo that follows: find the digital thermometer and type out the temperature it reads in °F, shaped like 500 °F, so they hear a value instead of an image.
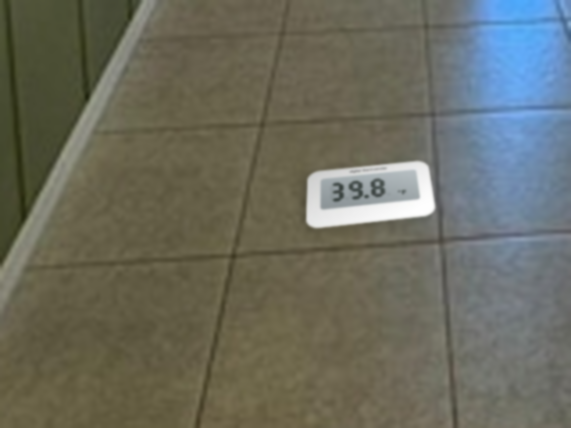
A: 39.8 °F
